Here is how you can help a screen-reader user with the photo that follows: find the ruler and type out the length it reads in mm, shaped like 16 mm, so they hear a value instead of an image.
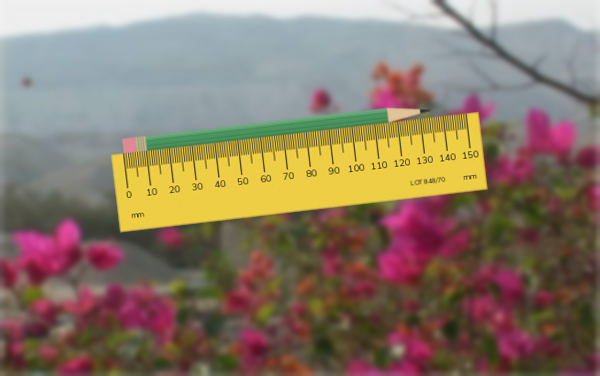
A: 135 mm
